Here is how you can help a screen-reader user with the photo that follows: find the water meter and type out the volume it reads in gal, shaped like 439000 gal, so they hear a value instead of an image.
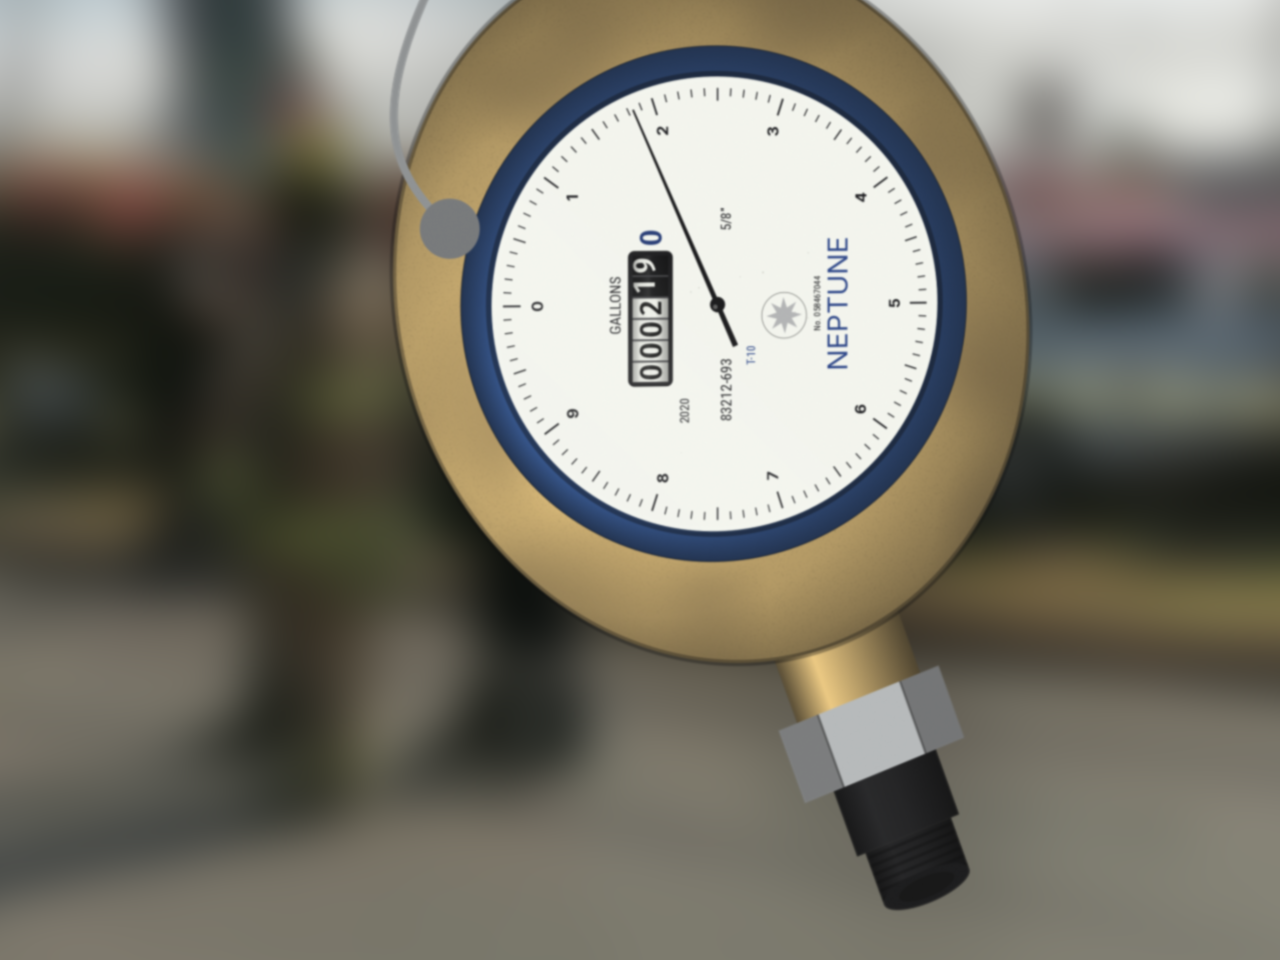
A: 2191.8 gal
